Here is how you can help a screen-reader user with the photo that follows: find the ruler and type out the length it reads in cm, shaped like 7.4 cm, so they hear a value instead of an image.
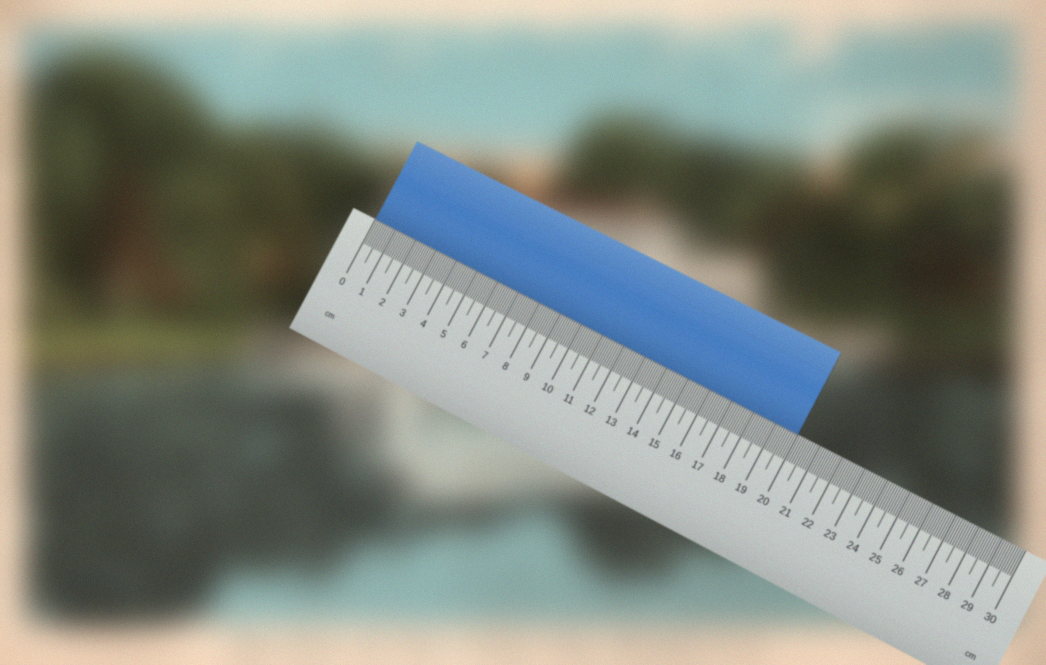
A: 20 cm
